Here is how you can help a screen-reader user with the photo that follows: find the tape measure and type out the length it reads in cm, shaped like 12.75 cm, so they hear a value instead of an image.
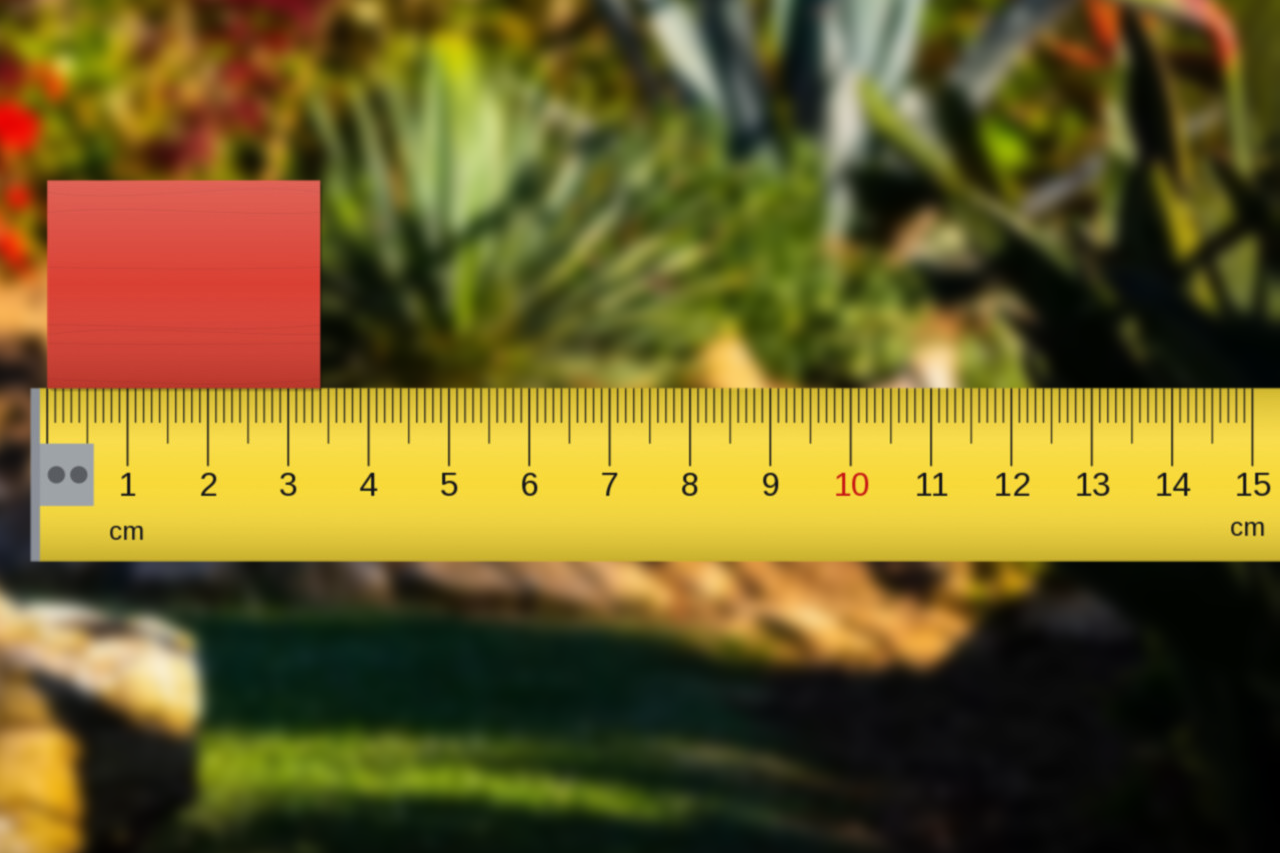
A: 3.4 cm
